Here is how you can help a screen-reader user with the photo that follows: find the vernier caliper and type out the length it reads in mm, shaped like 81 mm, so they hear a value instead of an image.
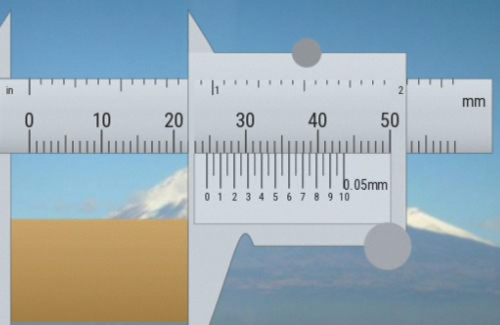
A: 24.6 mm
